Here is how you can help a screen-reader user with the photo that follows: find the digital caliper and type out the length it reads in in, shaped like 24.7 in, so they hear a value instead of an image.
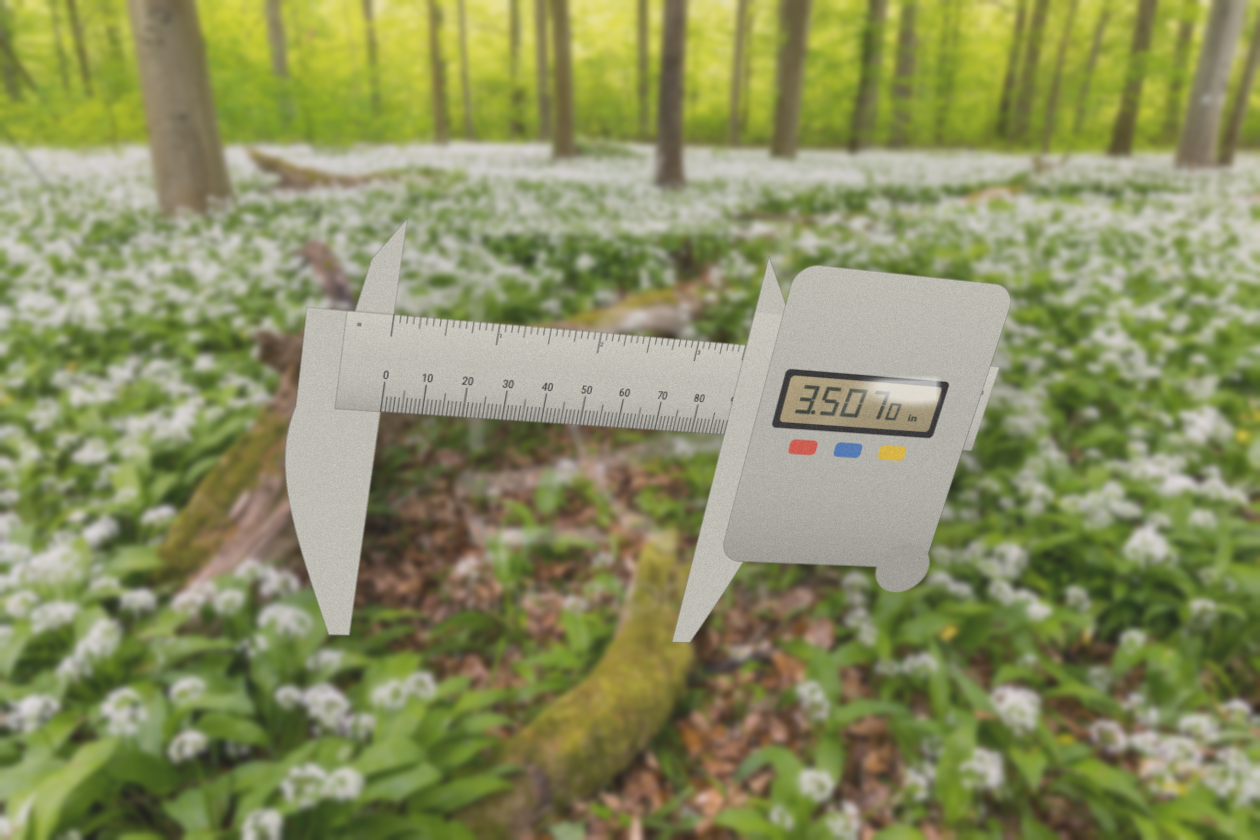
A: 3.5070 in
